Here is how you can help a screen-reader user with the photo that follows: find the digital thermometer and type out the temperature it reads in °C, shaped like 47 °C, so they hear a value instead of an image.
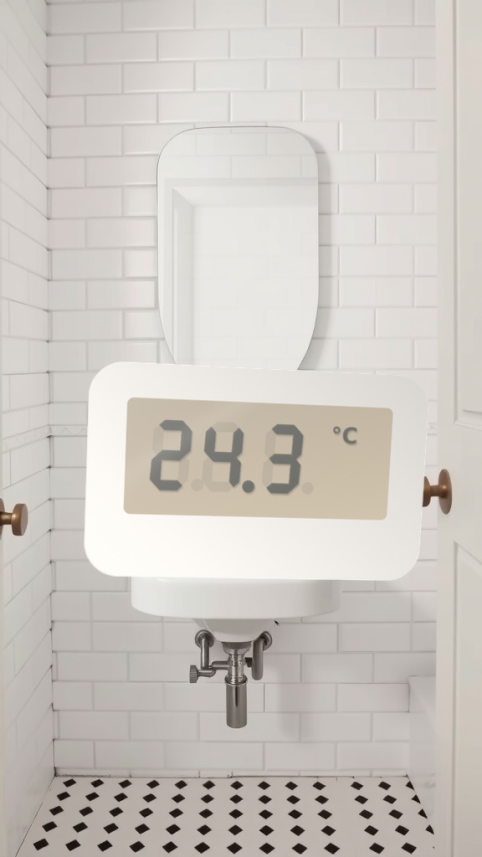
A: 24.3 °C
